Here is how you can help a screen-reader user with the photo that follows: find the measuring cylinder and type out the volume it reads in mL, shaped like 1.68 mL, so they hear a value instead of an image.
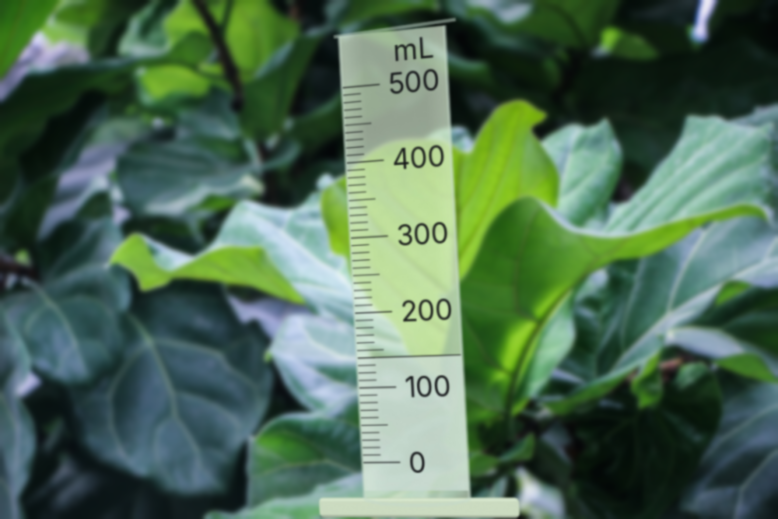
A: 140 mL
